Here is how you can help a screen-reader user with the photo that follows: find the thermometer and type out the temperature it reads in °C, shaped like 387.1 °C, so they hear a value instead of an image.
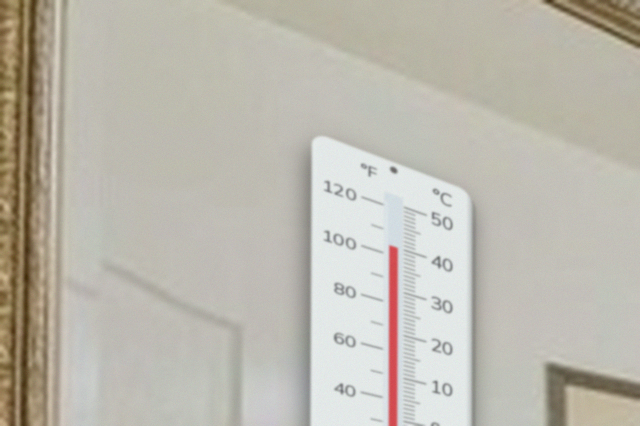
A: 40 °C
